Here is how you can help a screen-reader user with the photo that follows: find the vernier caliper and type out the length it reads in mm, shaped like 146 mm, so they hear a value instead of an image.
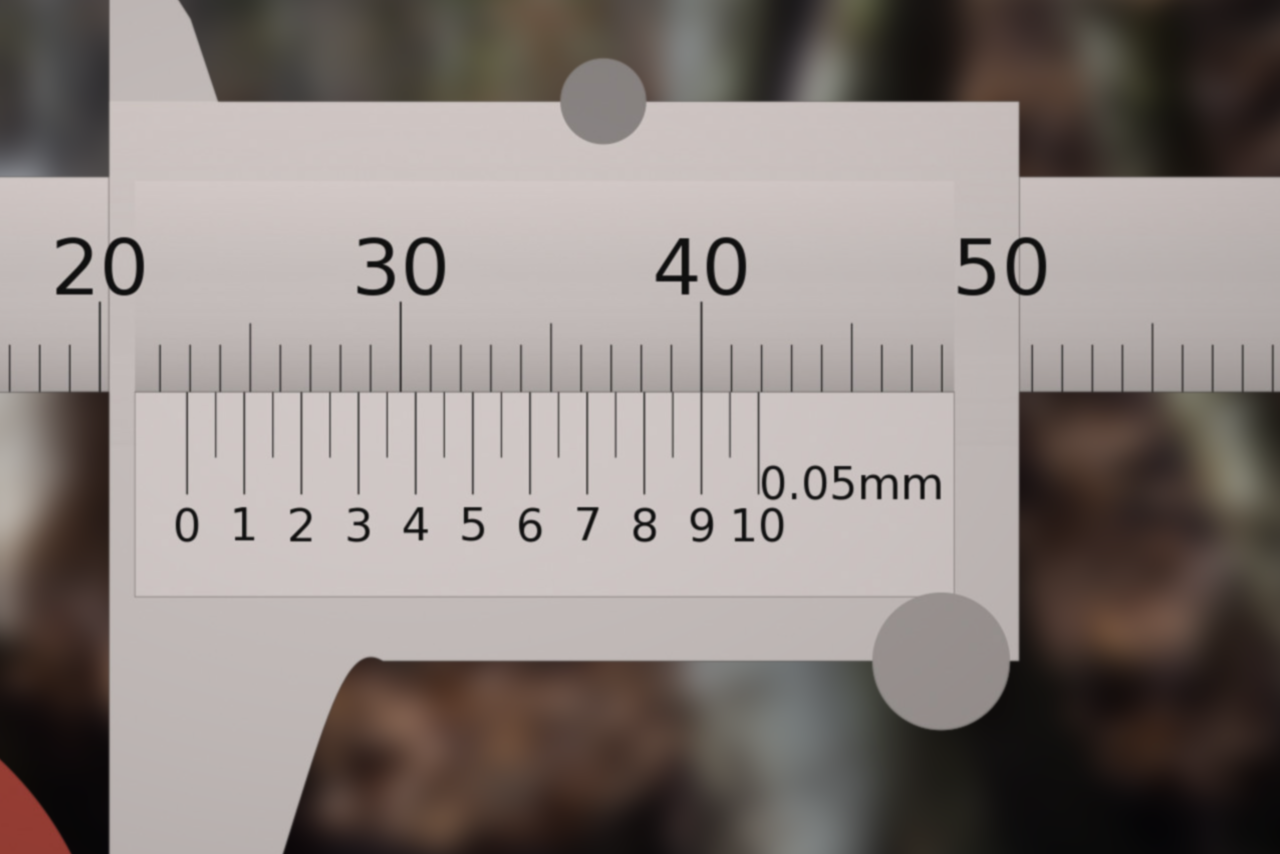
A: 22.90 mm
